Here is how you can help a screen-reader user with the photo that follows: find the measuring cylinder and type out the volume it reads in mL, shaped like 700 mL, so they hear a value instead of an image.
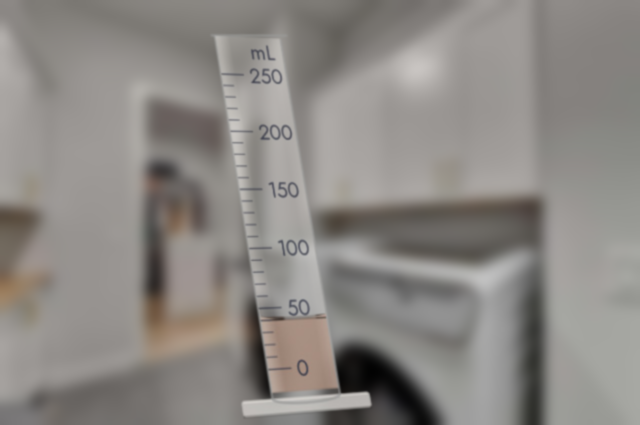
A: 40 mL
